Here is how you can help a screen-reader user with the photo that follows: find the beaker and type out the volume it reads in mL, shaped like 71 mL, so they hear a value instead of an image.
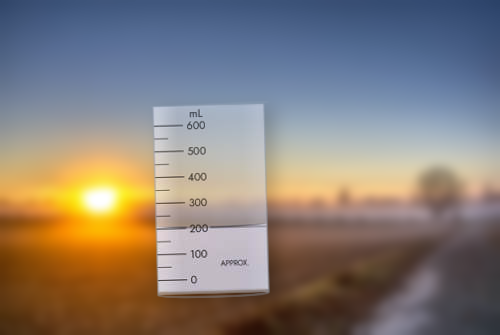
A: 200 mL
